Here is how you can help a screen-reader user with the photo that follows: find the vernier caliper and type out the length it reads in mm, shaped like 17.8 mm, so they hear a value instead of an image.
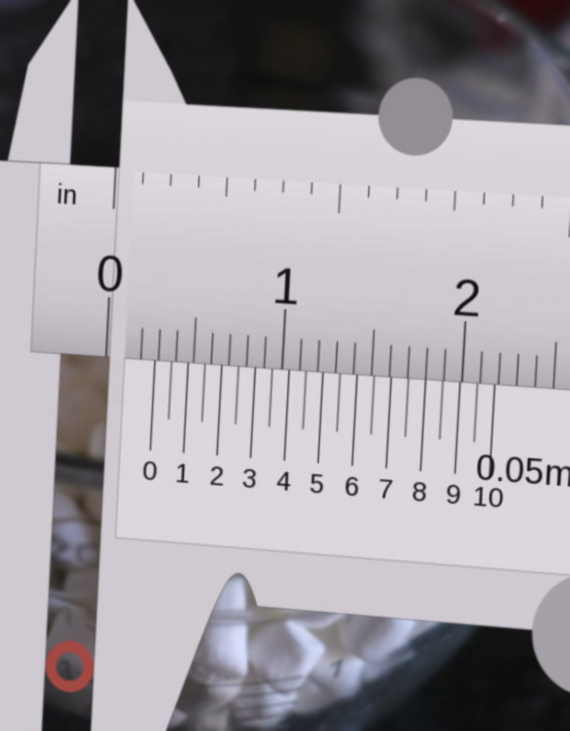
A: 2.8 mm
